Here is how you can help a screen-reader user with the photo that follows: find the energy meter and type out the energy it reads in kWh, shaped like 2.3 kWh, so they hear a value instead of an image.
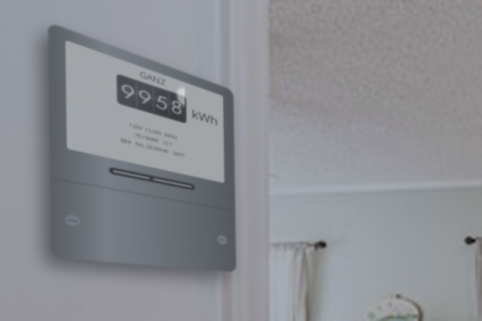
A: 9958 kWh
